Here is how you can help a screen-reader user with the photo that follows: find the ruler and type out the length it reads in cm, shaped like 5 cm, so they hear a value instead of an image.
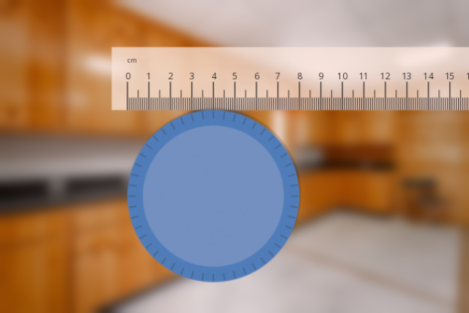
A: 8 cm
